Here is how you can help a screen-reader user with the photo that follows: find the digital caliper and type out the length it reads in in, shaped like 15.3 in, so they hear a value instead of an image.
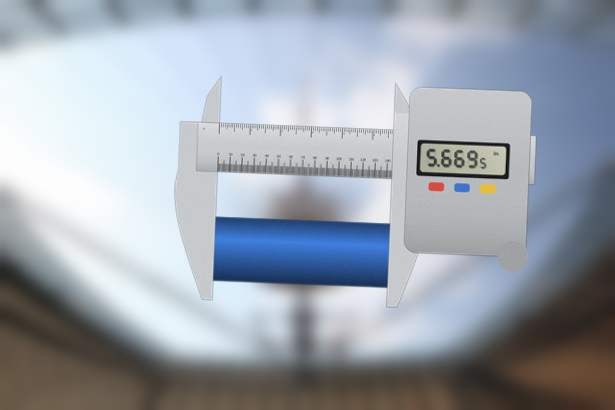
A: 5.6695 in
